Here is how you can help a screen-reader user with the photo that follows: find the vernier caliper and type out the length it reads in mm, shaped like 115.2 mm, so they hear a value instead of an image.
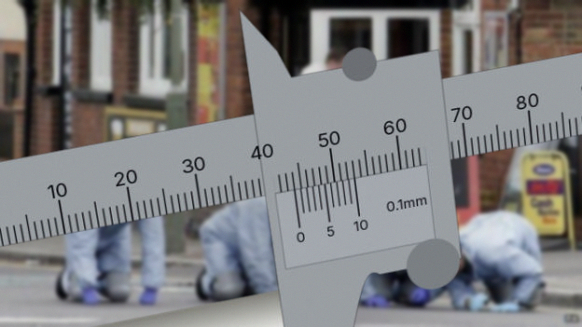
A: 44.0 mm
